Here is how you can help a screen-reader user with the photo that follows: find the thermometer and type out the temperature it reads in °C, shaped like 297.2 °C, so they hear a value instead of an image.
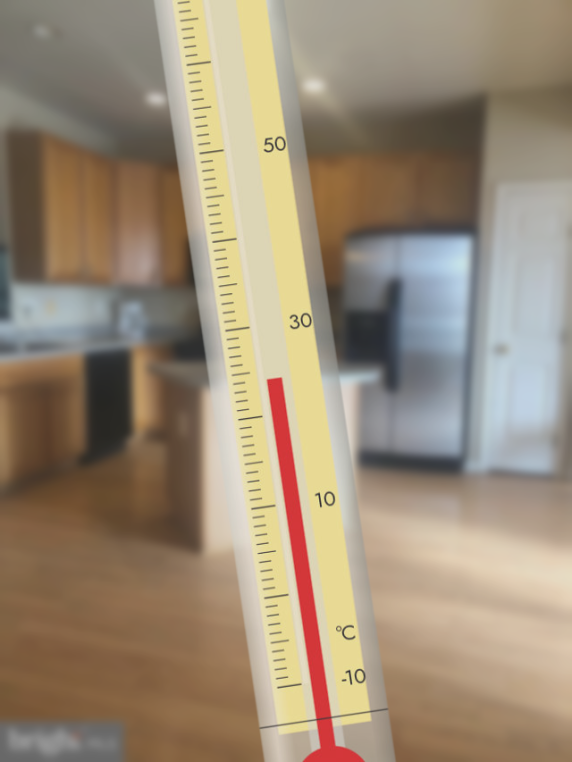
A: 24 °C
